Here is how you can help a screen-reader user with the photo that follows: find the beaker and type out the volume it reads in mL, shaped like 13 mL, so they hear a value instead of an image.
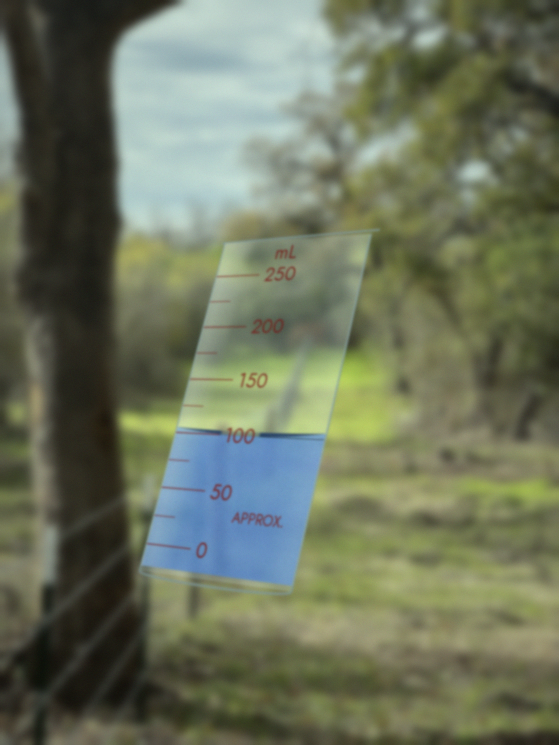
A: 100 mL
